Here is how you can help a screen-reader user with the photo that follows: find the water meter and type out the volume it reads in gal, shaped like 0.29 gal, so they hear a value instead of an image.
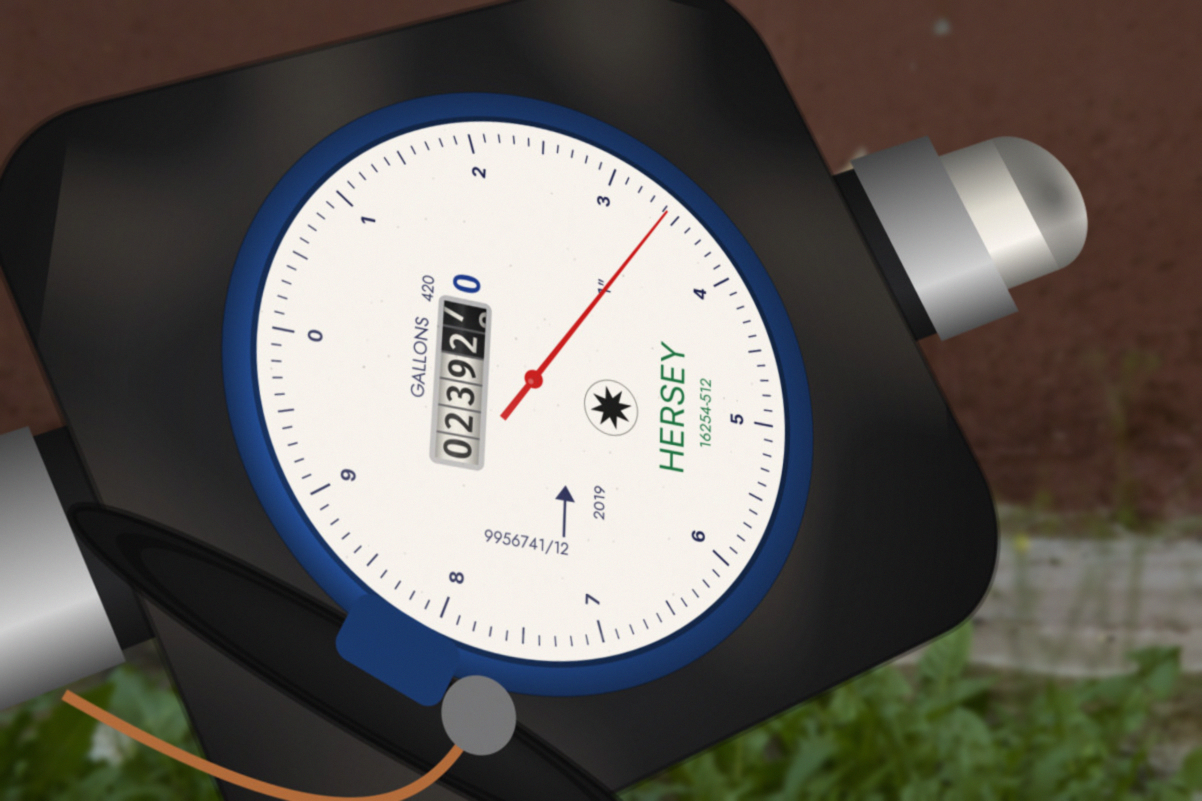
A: 239273.4 gal
